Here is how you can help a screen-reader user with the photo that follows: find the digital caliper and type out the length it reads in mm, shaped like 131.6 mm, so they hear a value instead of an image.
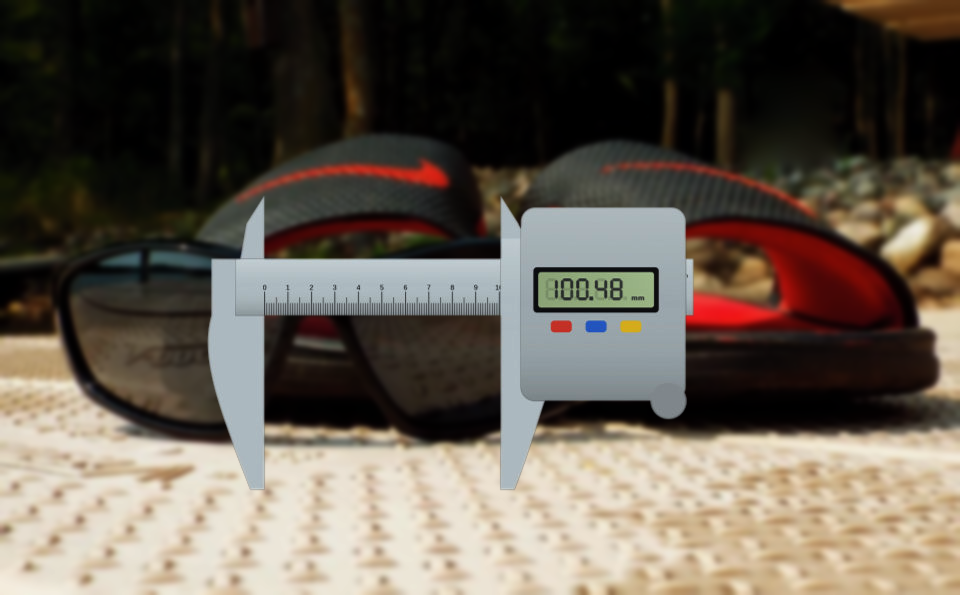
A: 100.48 mm
